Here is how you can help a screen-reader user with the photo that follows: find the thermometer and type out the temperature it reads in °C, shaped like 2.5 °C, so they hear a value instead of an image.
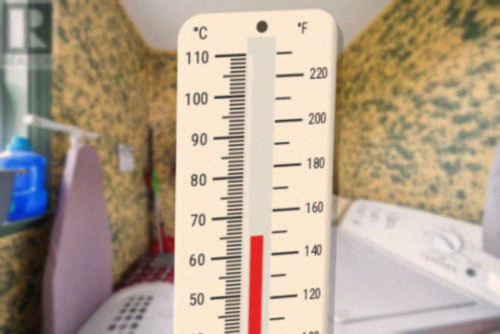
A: 65 °C
